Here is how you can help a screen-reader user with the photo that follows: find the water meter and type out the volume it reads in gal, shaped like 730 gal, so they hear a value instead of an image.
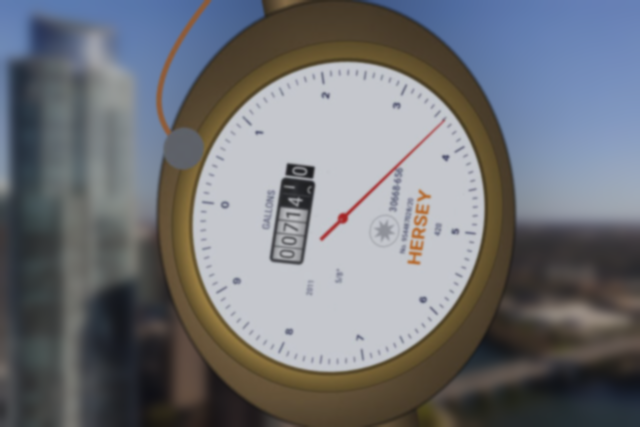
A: 71413.6 gal
